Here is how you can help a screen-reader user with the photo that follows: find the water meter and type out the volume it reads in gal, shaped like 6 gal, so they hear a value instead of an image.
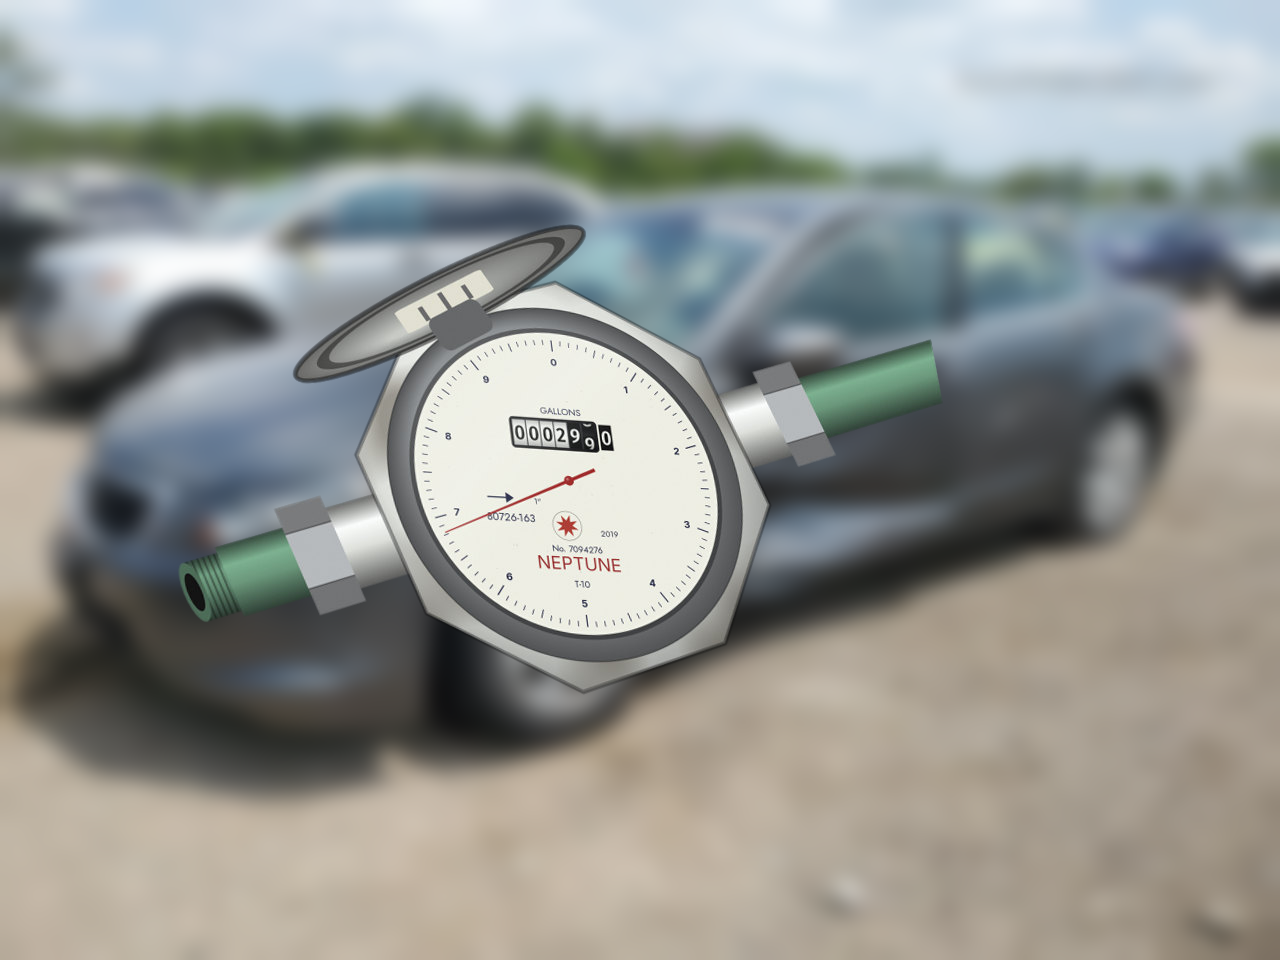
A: 2986.8 gal
